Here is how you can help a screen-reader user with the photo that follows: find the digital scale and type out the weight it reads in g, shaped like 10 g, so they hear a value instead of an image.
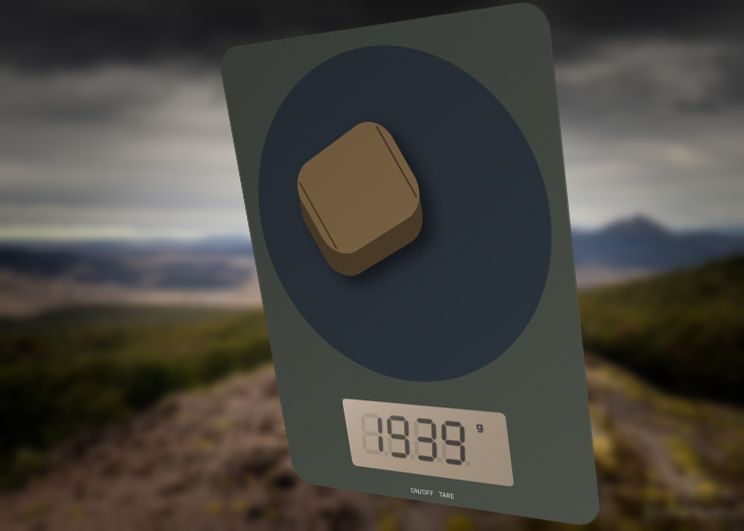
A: 1939 g
